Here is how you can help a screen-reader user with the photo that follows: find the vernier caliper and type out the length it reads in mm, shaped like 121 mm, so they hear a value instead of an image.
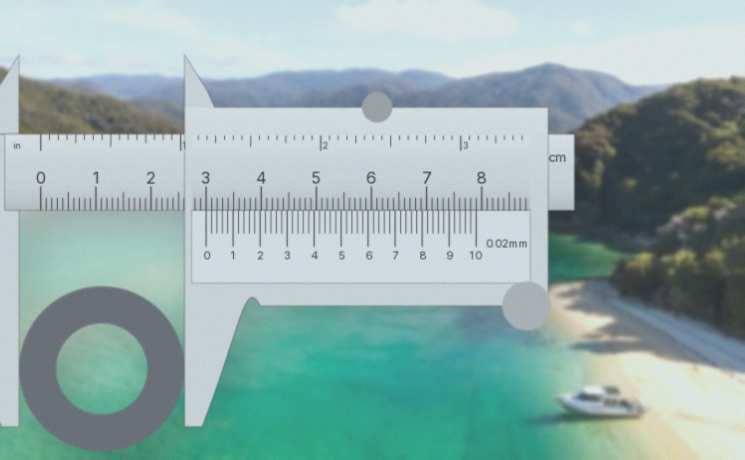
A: 30.0 mm
